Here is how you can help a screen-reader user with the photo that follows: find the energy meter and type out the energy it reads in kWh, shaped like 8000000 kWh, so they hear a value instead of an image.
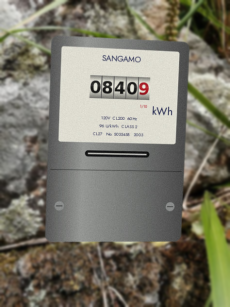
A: 840.9 kWh
